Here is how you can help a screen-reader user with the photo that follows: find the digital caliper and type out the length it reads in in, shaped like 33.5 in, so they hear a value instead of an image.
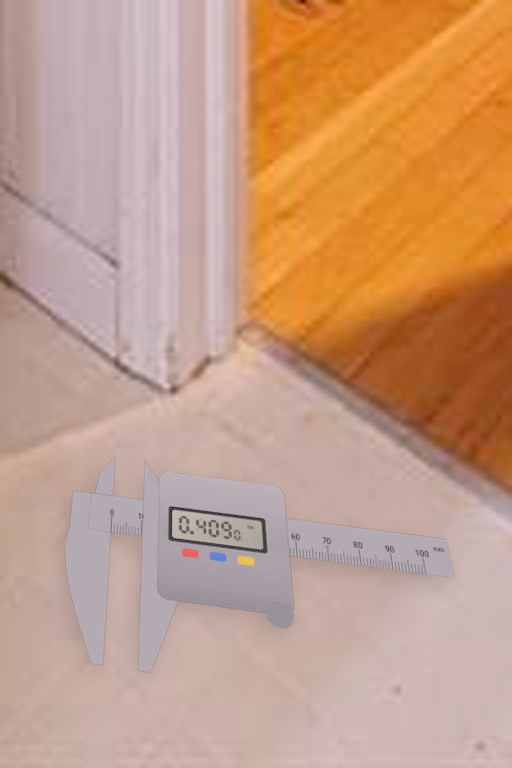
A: 0.4090 in
